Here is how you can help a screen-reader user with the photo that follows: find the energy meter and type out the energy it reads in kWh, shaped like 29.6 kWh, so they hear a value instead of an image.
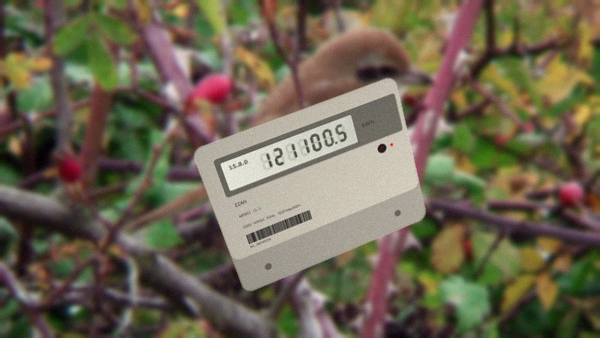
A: 121100.5 kWh
